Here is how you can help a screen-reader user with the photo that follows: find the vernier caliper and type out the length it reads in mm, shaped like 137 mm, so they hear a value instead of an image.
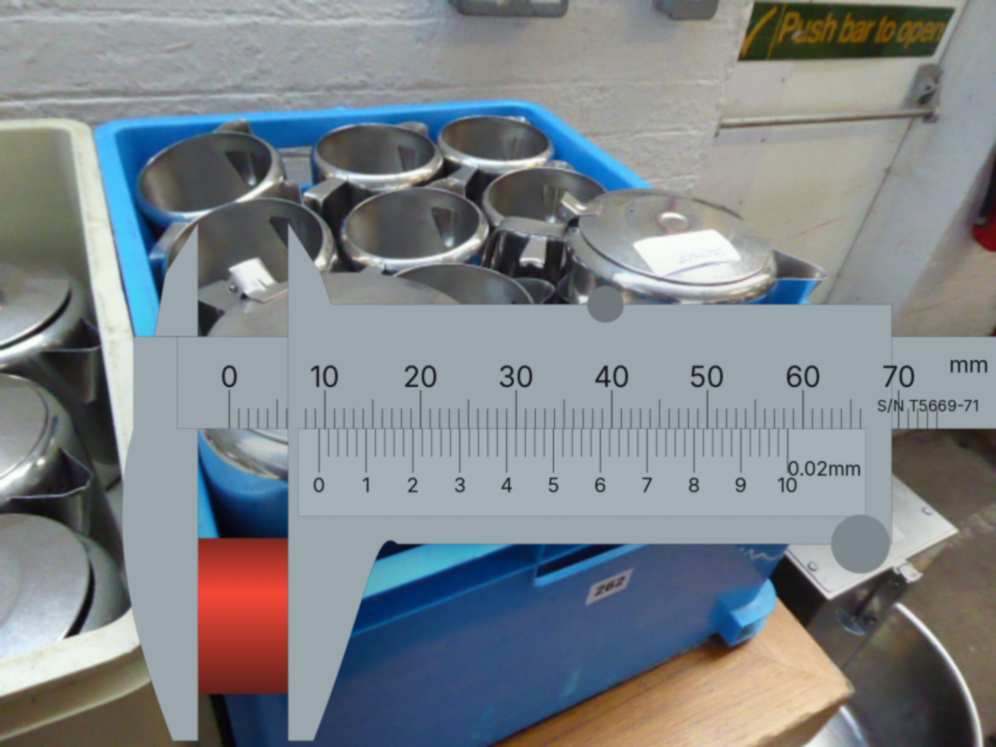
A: 9.4 mm
